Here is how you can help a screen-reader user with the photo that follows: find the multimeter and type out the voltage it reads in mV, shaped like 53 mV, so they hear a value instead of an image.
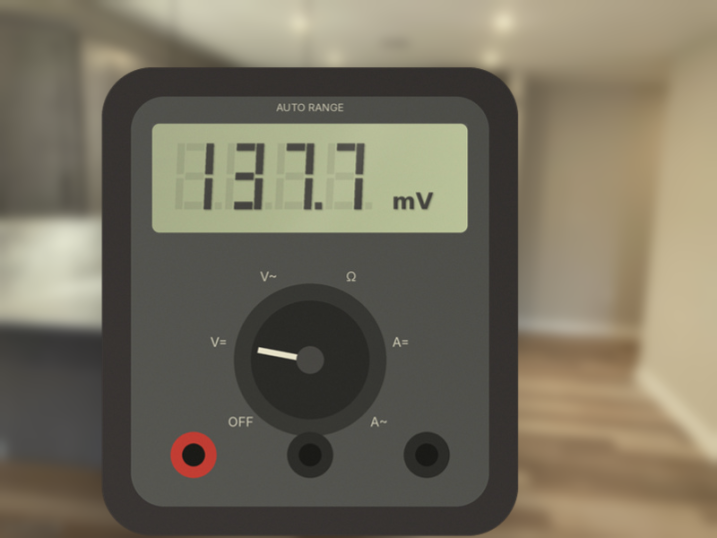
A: 137.7 mV
